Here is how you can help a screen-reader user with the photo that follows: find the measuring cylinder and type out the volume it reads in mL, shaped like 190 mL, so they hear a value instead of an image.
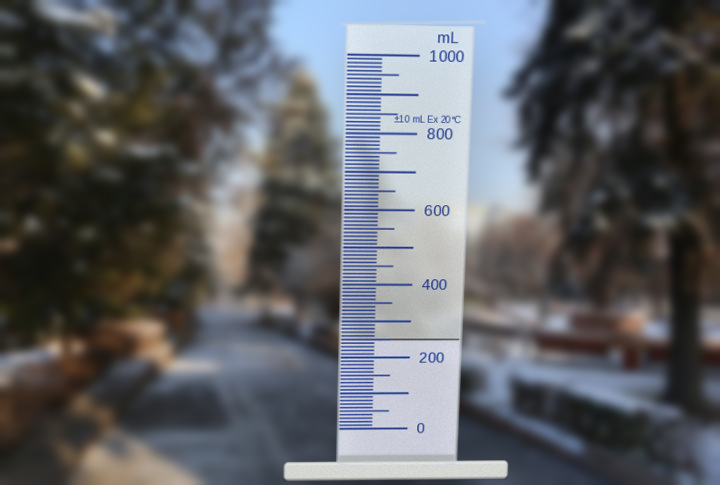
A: 250 mL
